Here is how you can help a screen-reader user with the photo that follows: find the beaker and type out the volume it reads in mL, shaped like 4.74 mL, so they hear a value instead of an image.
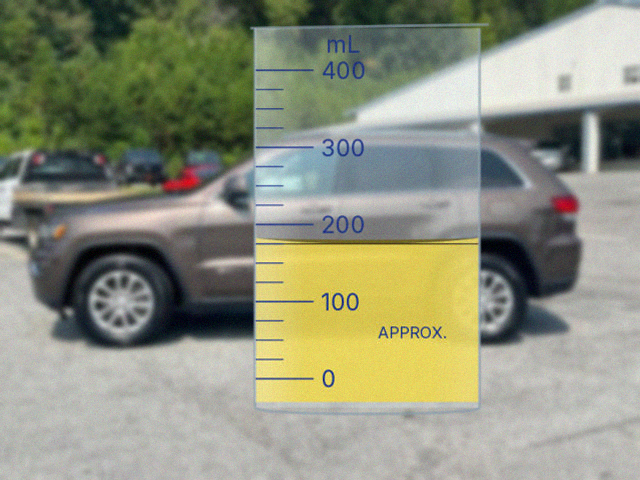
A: 175 mL
